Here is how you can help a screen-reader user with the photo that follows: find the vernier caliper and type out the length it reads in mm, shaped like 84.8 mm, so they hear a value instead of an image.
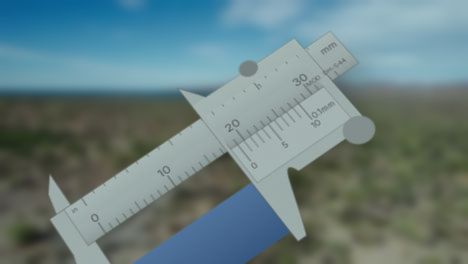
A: 19.0 mm
